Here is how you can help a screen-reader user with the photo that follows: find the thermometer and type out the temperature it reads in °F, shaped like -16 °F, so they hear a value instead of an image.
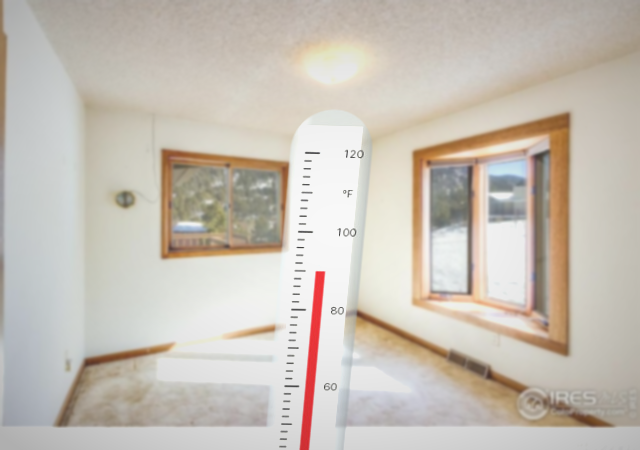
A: 90 °F
